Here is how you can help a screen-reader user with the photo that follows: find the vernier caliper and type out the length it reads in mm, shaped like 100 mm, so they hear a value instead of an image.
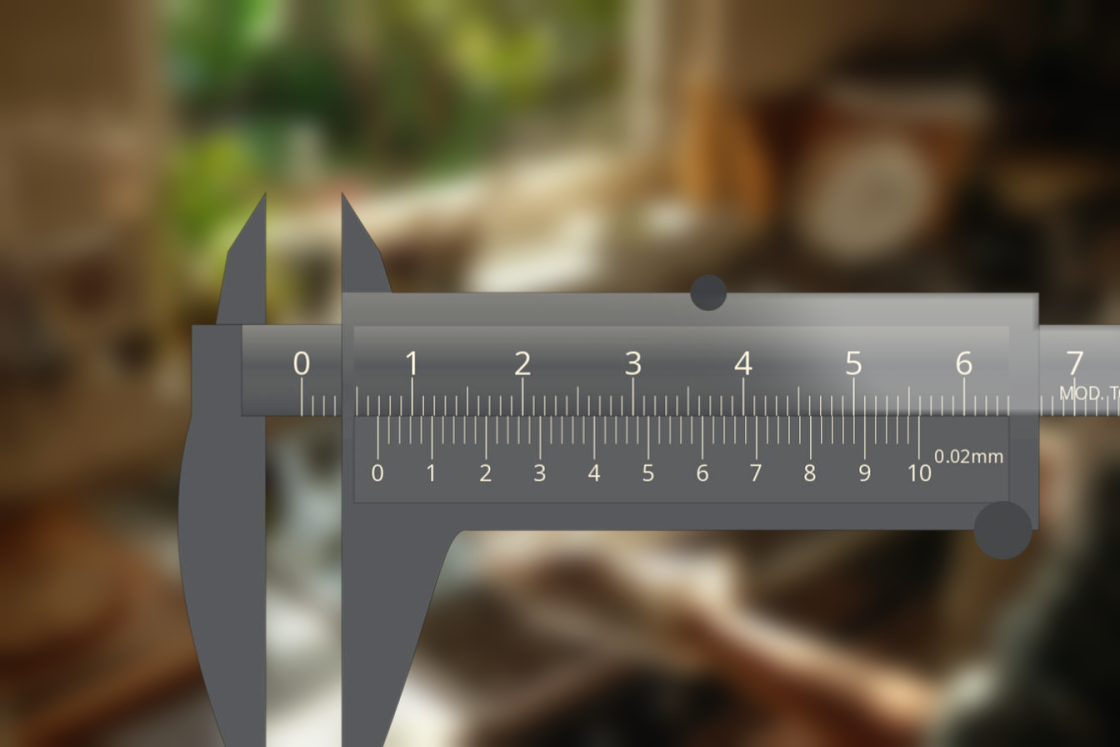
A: 6.9 mm
